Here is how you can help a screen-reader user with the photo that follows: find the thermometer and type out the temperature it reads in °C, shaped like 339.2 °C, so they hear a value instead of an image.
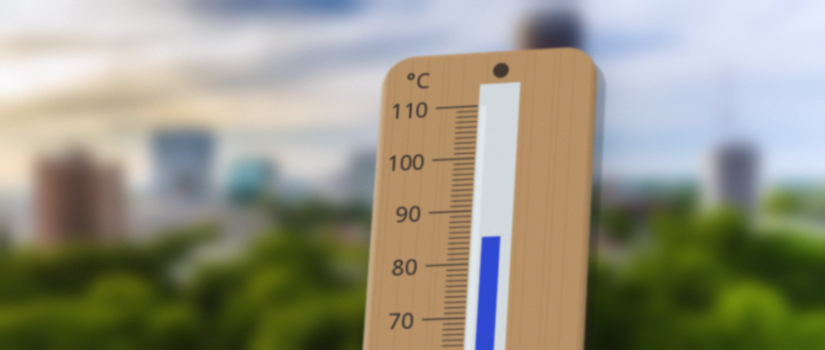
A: 85 °C
